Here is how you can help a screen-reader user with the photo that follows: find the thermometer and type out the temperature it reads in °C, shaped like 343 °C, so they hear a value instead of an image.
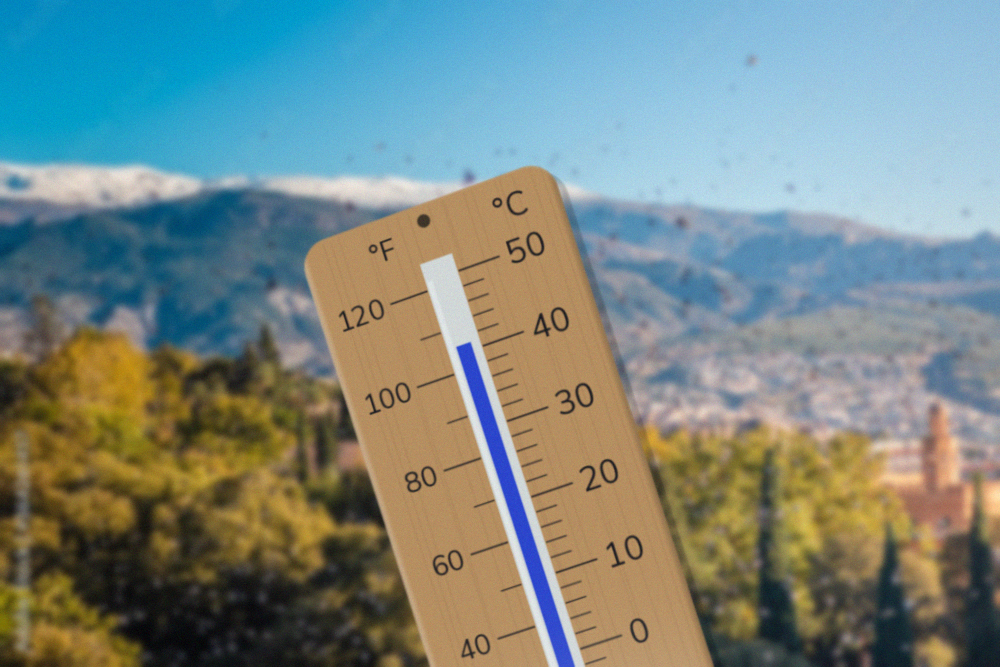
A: 41 °C
